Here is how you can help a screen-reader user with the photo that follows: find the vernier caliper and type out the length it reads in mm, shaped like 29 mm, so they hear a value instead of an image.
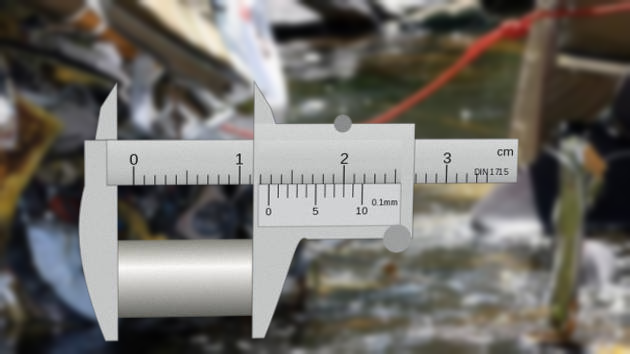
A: 12.8 mm
